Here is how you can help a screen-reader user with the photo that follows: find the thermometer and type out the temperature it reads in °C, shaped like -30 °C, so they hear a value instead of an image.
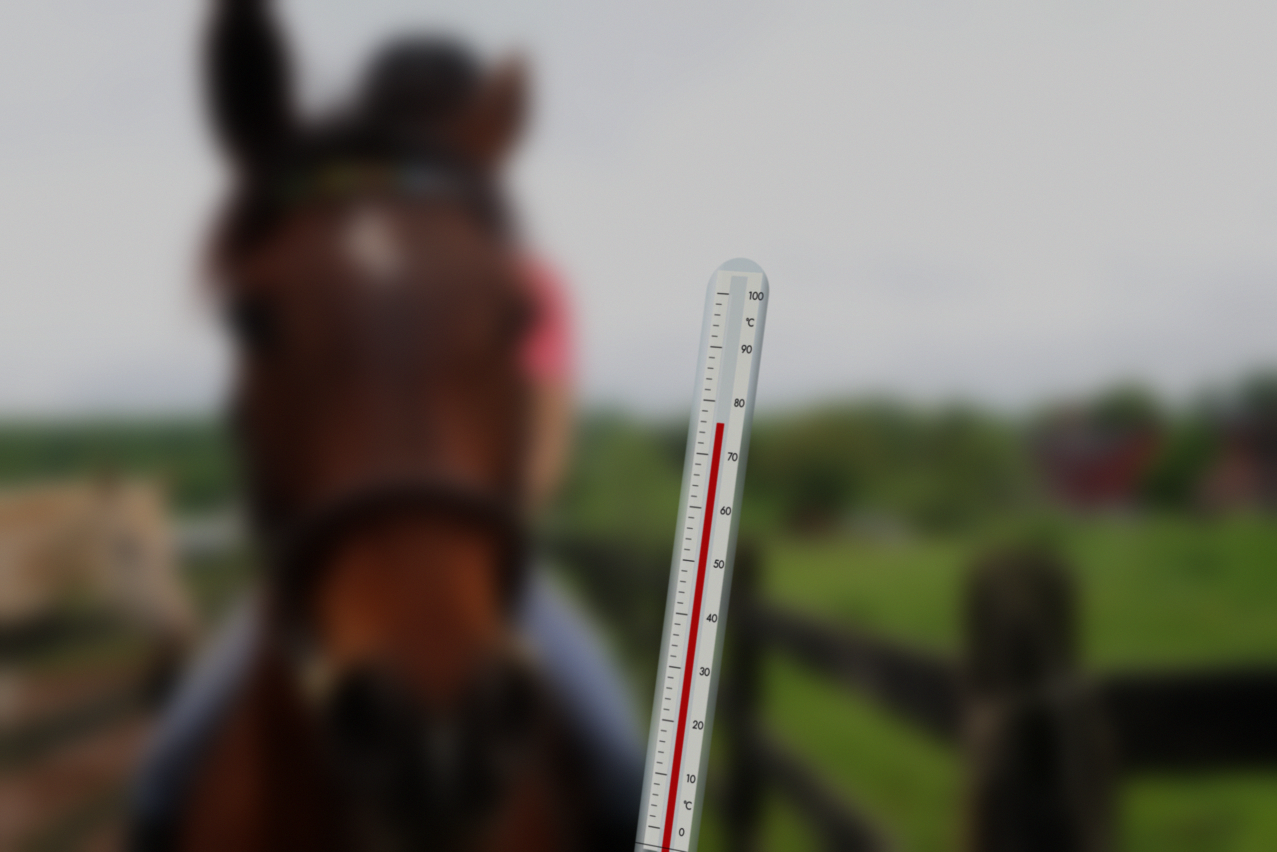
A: 76 °C
